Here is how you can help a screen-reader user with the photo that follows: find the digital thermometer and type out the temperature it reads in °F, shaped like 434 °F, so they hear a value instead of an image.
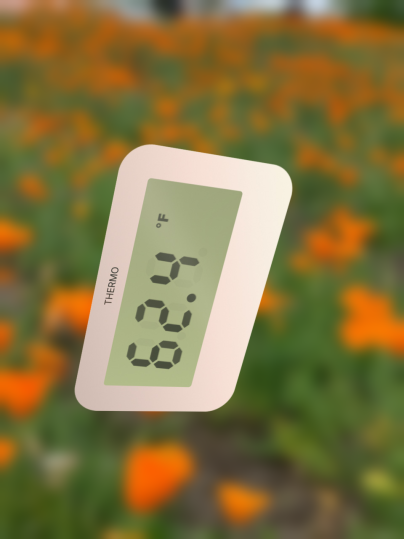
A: 62.4 °F
